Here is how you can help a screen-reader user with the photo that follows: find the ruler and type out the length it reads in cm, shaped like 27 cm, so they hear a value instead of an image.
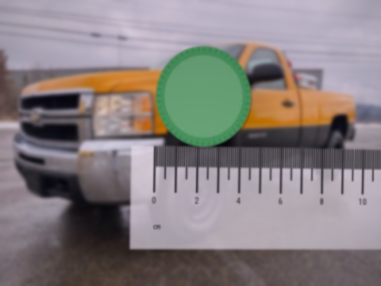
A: 4.5 cm
